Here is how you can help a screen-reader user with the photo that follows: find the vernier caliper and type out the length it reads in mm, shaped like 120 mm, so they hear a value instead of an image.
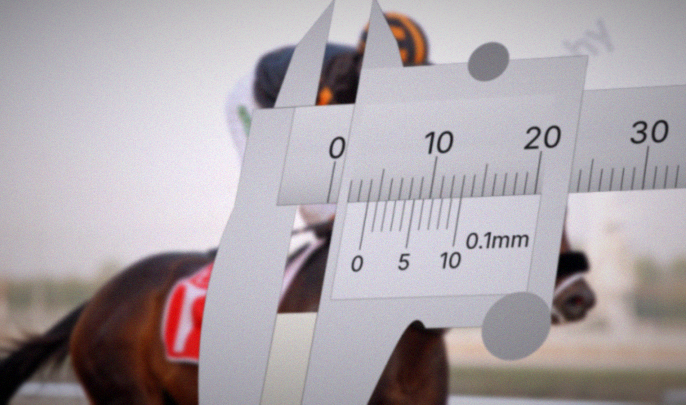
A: 4.0 mm
